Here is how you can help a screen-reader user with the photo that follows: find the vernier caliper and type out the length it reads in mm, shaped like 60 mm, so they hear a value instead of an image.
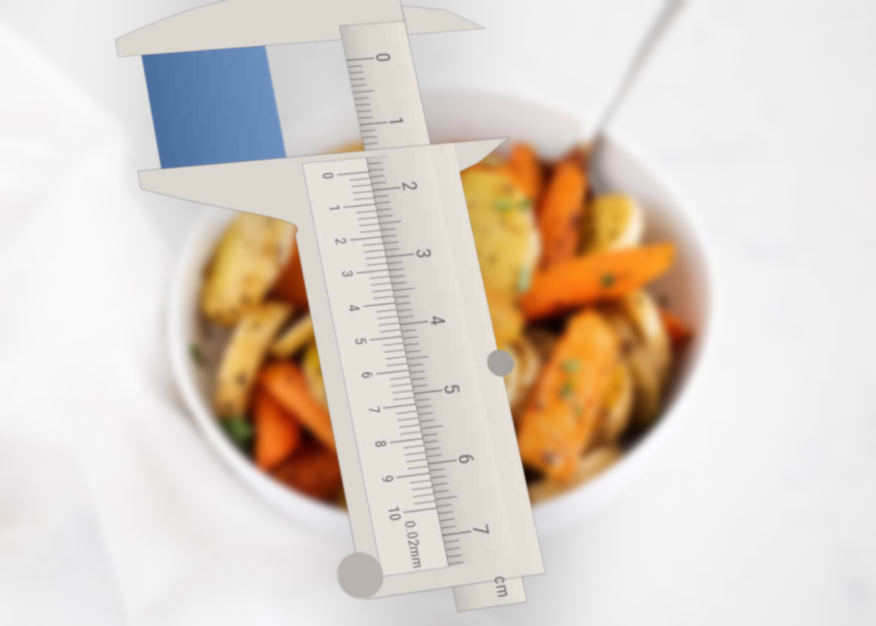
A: 17.2 mm
